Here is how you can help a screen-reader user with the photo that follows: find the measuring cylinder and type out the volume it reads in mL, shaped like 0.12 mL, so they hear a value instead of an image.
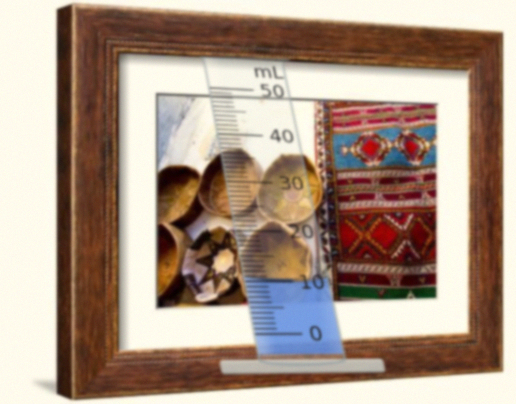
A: 10 mL
